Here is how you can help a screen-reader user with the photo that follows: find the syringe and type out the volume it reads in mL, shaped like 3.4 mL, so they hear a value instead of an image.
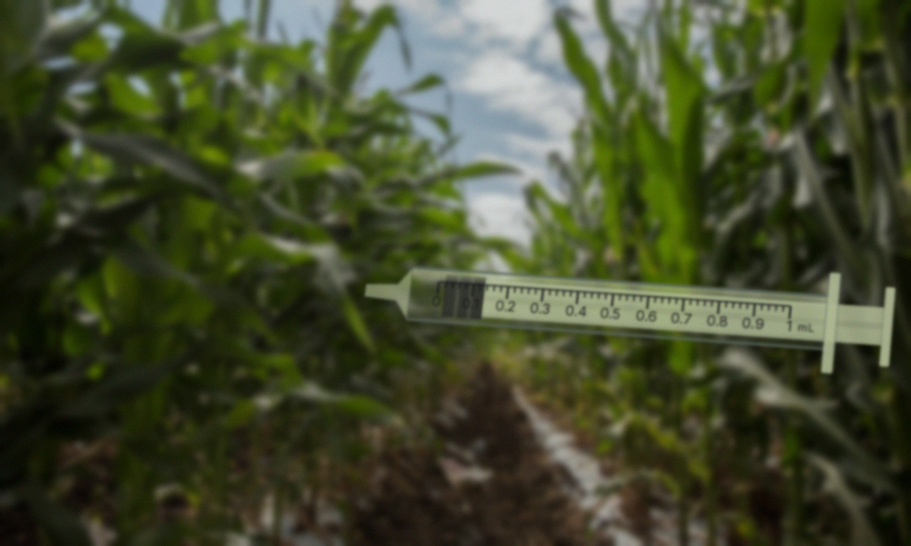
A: 0.02 mL
